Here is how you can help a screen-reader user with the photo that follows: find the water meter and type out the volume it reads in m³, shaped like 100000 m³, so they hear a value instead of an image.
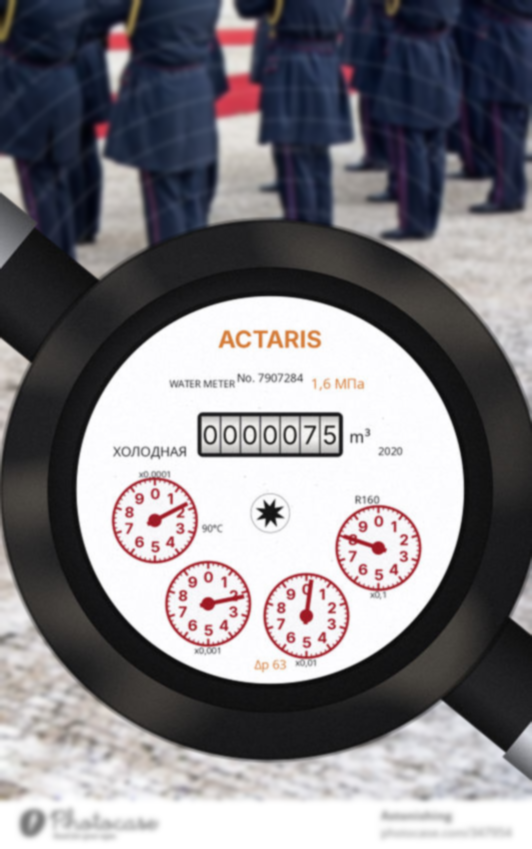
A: 75.8021 m³
